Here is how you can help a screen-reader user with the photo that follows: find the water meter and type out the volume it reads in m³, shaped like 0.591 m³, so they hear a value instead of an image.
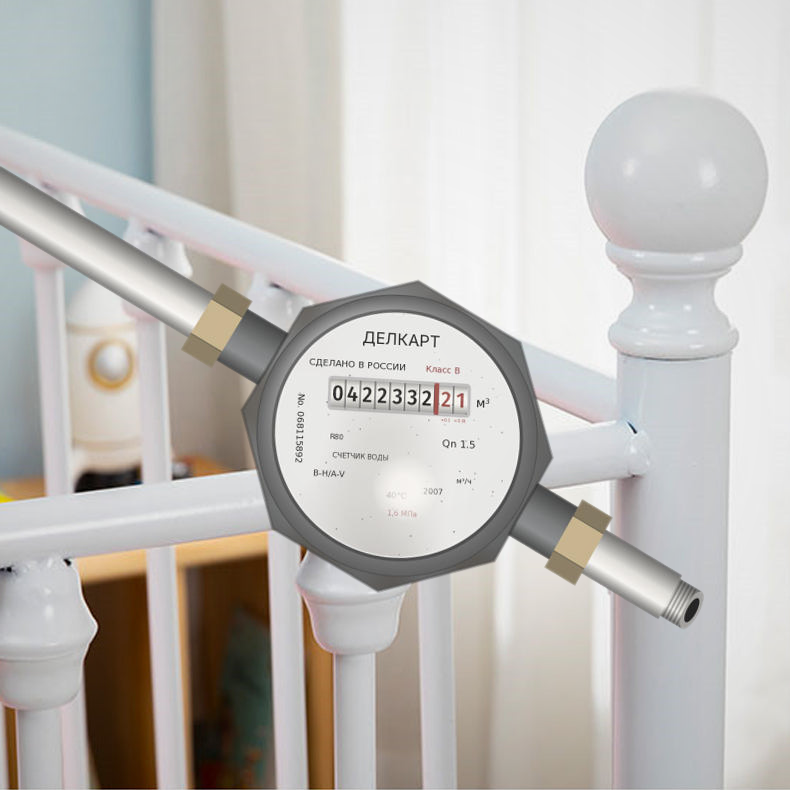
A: 422332.21 m³
